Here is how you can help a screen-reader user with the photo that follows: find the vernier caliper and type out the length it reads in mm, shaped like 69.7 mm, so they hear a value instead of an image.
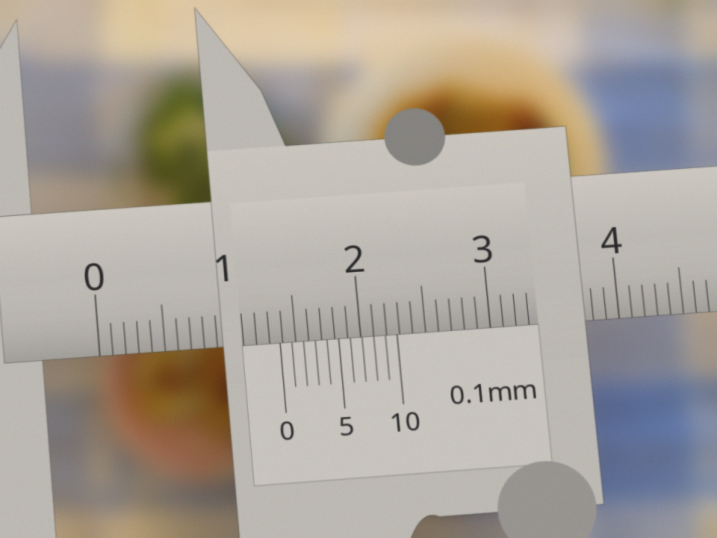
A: 13.8 mm
